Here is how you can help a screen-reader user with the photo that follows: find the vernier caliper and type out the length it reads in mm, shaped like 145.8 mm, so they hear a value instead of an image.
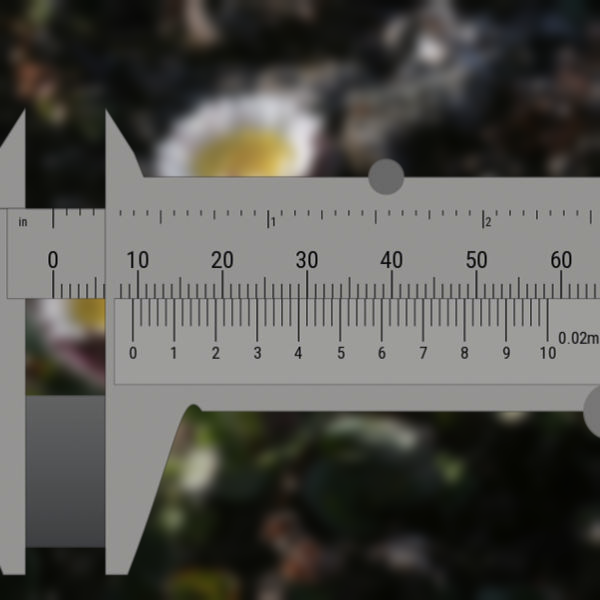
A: 9.4 mm
